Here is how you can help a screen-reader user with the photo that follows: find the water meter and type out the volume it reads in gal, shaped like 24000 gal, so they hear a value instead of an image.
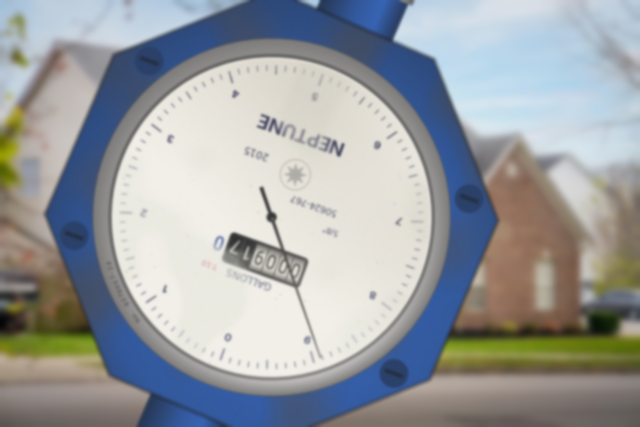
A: 9168.9 gal
